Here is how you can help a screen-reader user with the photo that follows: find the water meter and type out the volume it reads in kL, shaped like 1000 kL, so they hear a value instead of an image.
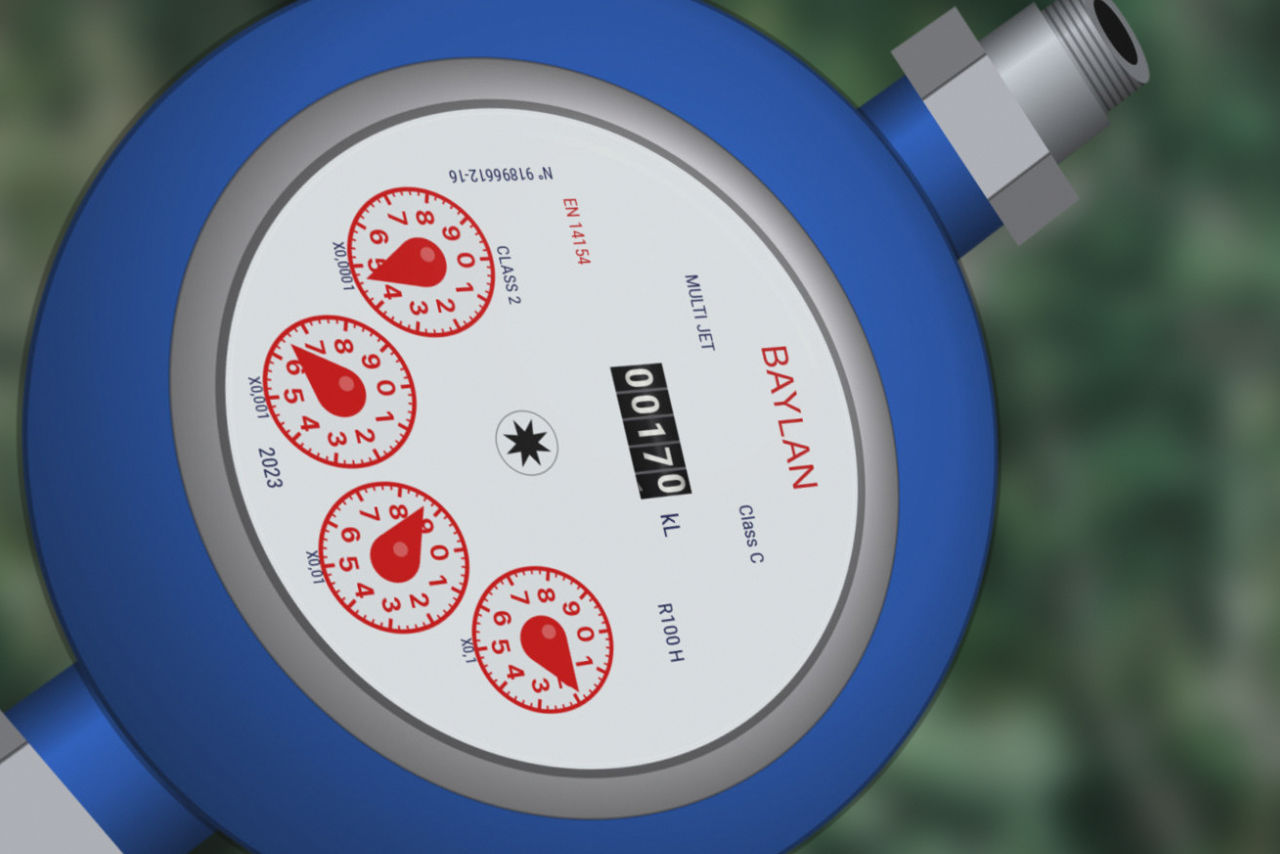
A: 170.1864 kL
